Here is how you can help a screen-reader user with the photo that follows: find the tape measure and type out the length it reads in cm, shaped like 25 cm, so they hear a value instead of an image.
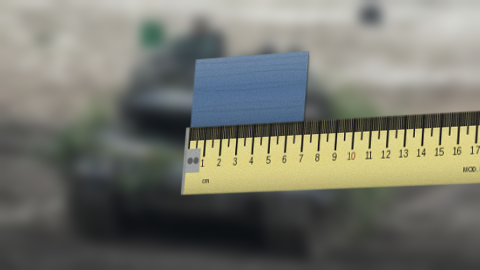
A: 7 cm
